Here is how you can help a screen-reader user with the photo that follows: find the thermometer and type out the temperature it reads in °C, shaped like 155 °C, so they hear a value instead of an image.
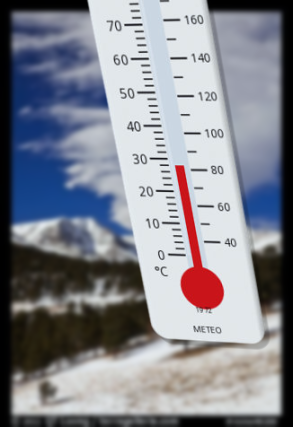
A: 28 °C
